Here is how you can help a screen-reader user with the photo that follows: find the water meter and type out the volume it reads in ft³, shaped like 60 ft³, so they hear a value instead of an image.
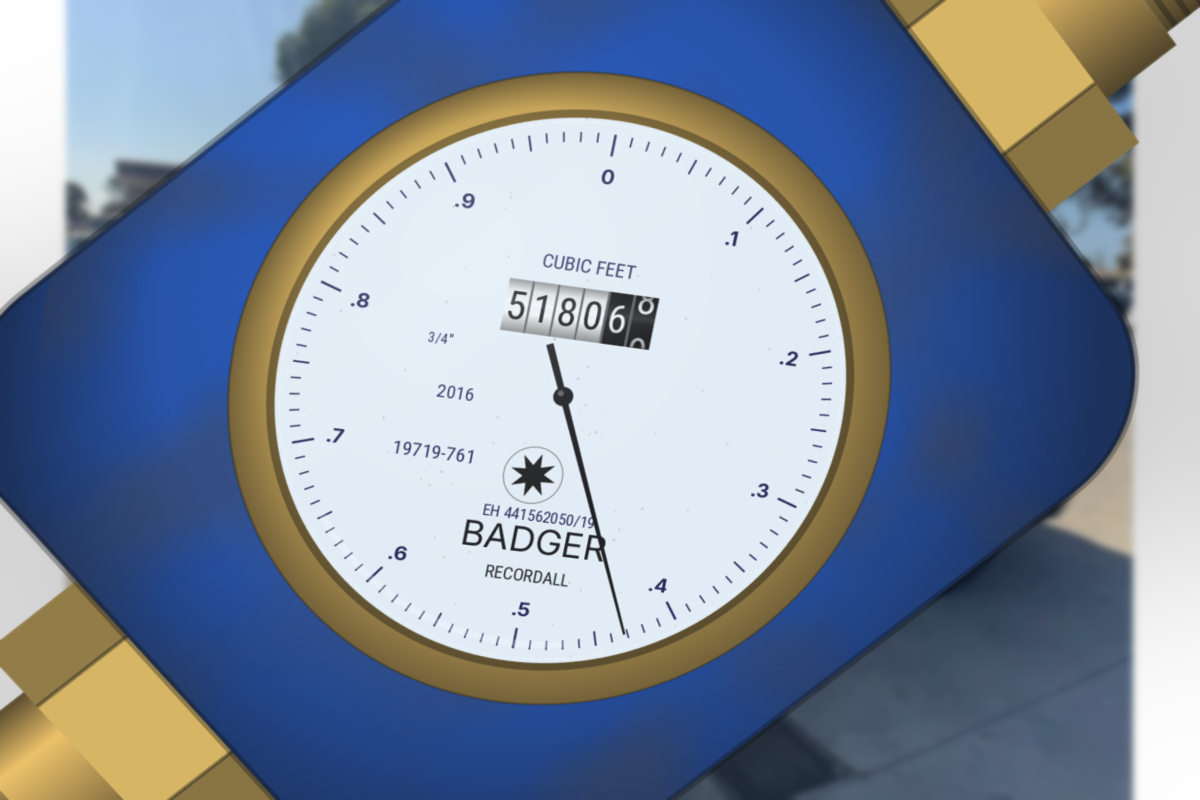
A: 518068.43 ft³
